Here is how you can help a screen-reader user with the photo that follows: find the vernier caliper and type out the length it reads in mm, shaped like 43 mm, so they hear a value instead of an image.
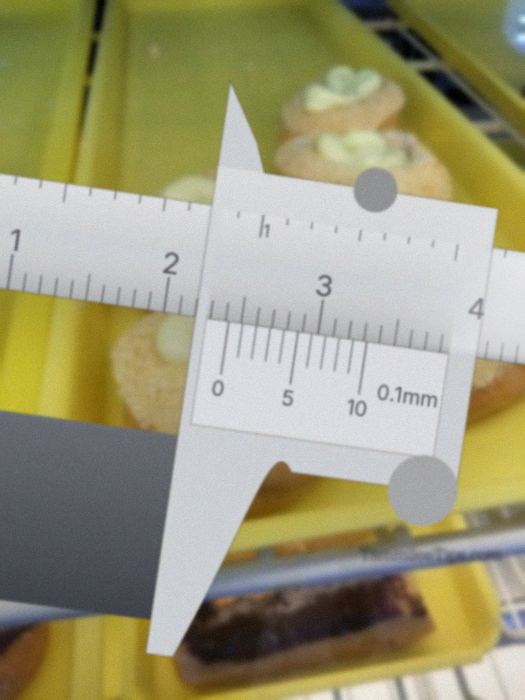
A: 24.2 mm
